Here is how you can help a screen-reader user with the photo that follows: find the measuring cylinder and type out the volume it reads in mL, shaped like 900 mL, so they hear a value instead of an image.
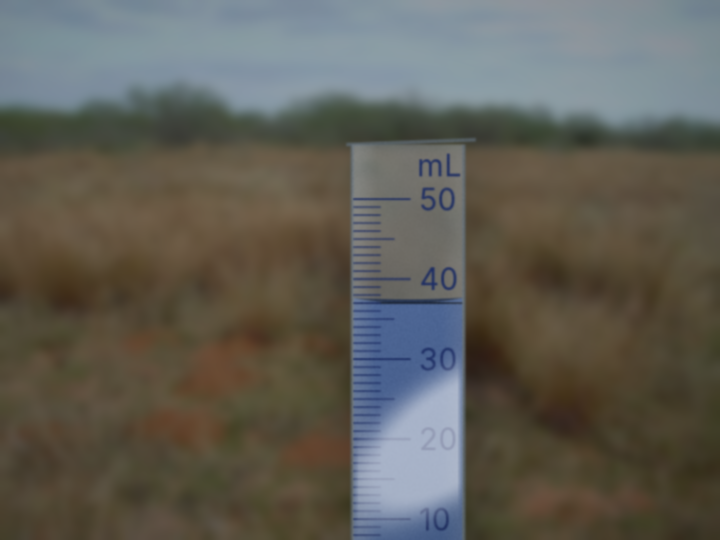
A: 37 mL
